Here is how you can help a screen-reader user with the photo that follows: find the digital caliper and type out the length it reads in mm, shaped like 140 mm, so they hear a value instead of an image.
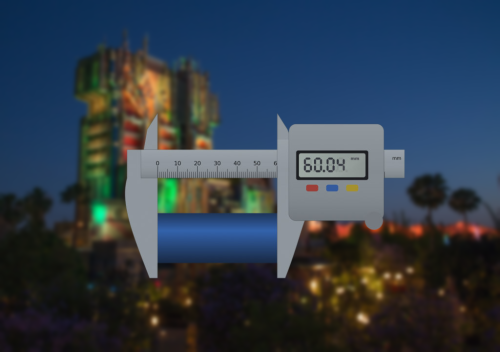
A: 60.04 mm
